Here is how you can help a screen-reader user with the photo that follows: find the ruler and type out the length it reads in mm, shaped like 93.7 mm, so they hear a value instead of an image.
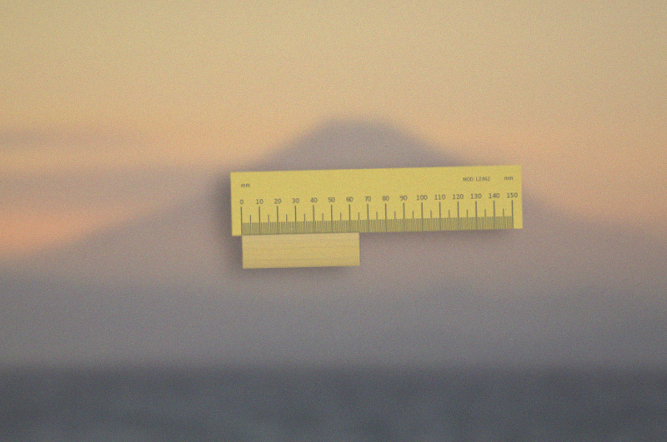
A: 65 mm
